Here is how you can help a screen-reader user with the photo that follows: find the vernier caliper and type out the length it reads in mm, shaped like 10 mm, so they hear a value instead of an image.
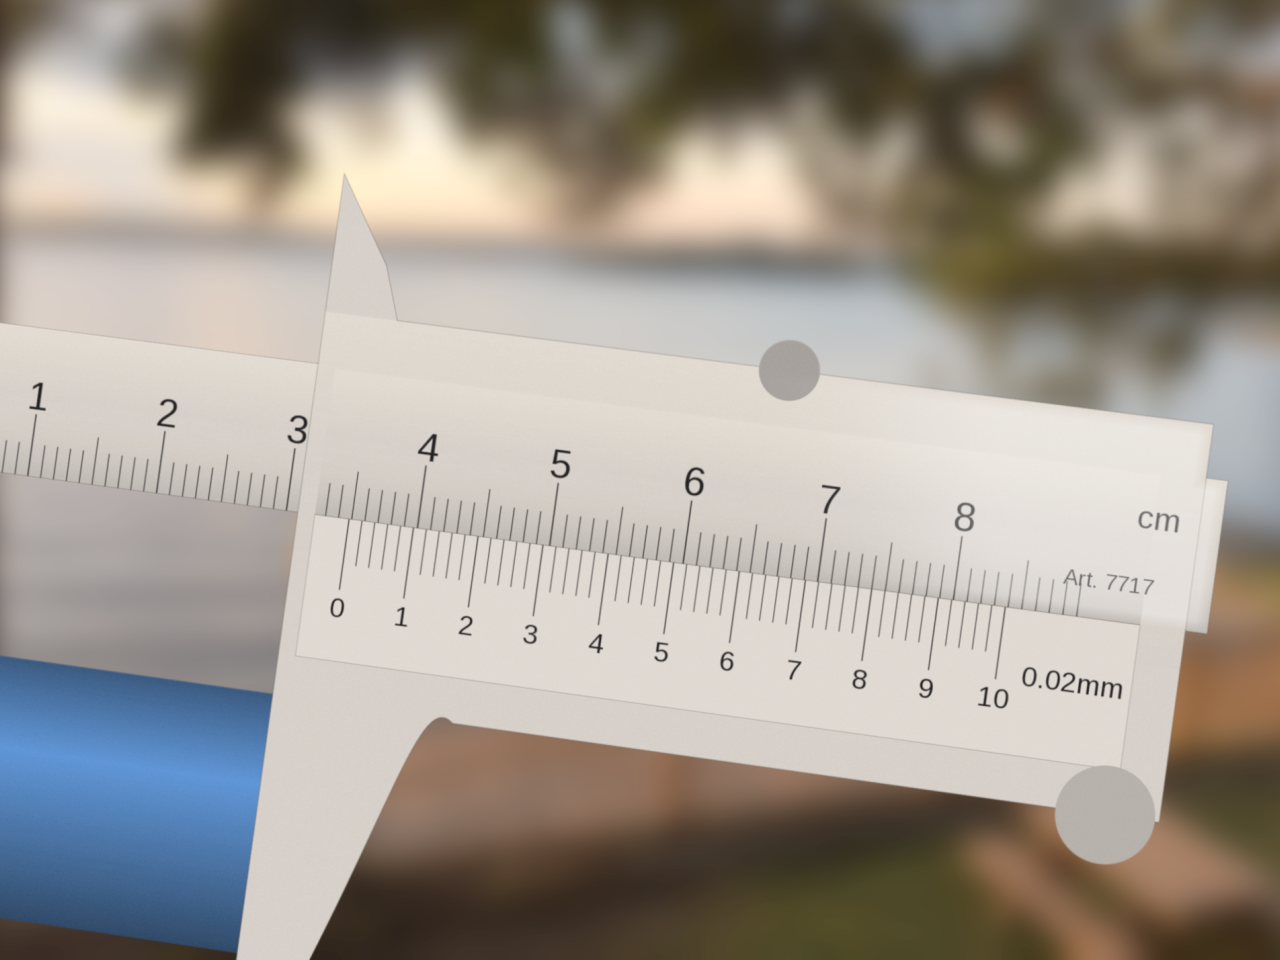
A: 34.8 mm
